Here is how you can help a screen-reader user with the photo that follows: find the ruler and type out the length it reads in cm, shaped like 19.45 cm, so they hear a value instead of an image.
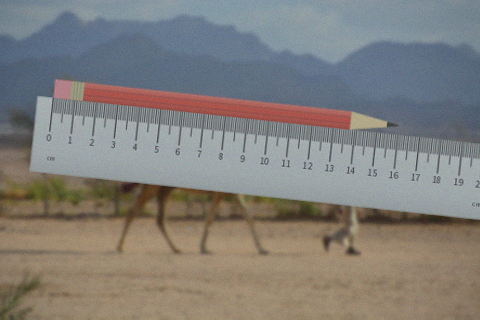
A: 16 cm
